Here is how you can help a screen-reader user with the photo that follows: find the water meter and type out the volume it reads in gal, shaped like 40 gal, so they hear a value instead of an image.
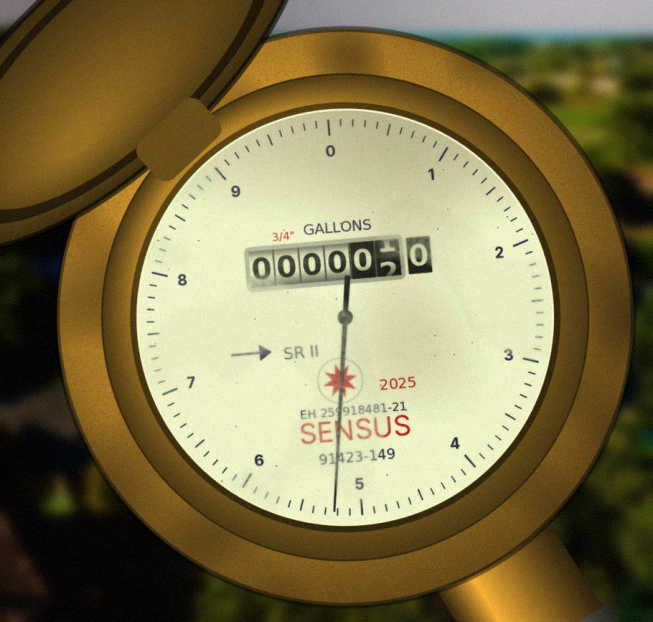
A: 15.2 gal
